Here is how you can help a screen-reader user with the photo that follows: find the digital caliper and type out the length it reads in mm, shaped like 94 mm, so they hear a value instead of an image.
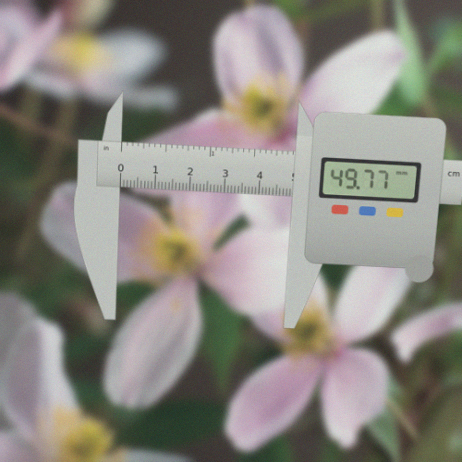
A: 49.77 mm
